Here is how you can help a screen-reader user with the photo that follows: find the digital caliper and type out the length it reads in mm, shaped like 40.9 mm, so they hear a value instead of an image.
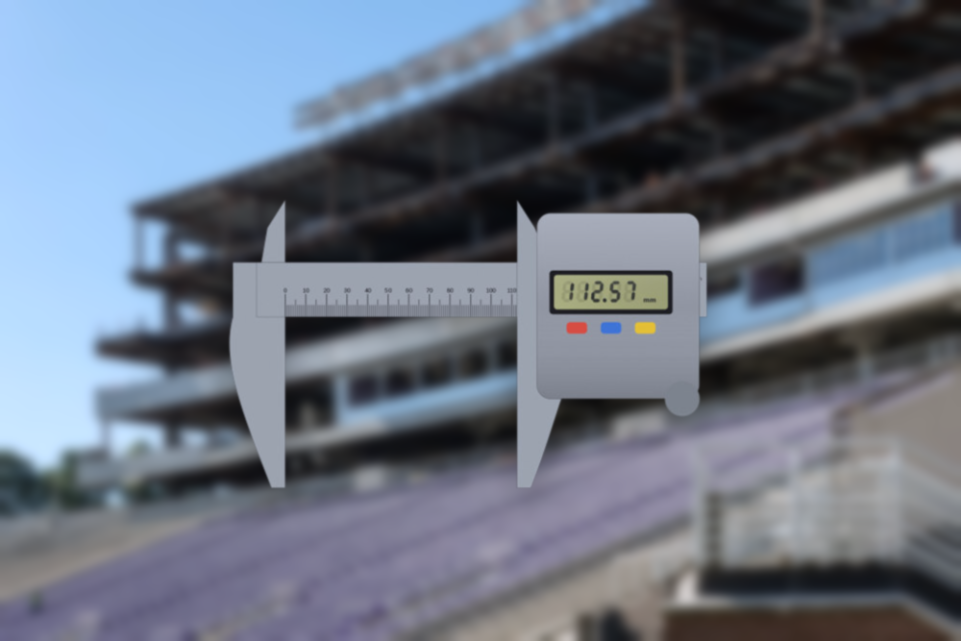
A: 112.57 mm
